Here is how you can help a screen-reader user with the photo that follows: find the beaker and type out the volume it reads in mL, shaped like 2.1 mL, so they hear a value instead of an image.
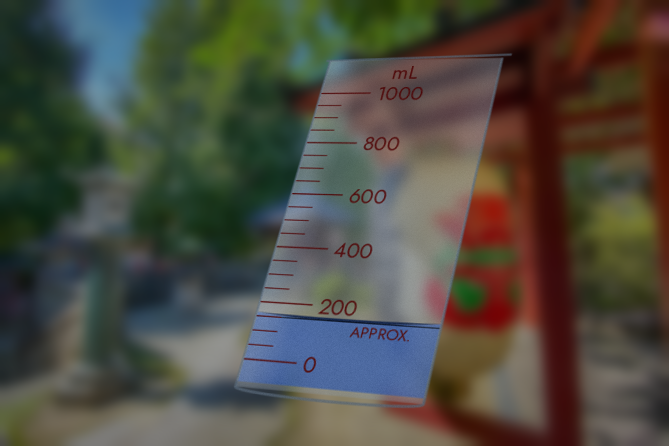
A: 150 mL
